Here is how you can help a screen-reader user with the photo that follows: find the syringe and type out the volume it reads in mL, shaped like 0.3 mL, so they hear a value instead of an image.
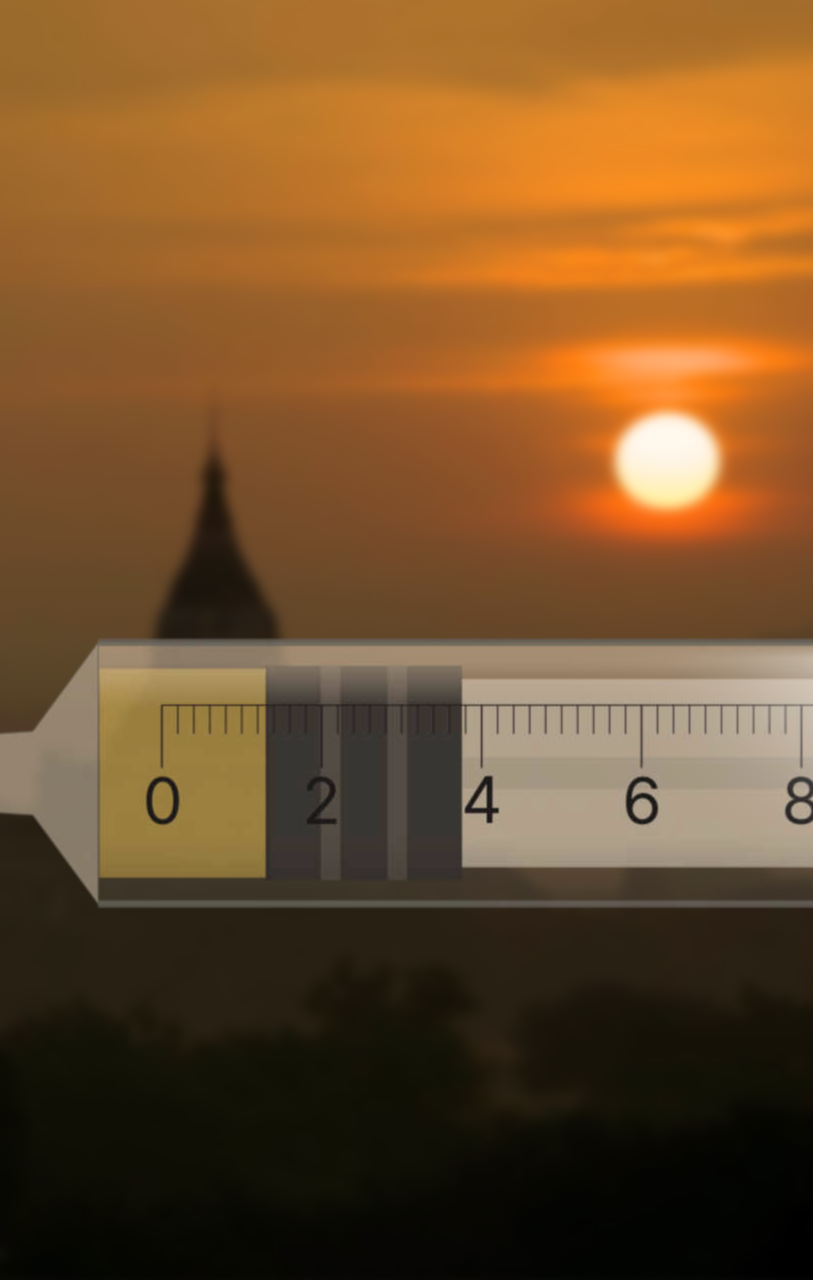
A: 1.3 mL
